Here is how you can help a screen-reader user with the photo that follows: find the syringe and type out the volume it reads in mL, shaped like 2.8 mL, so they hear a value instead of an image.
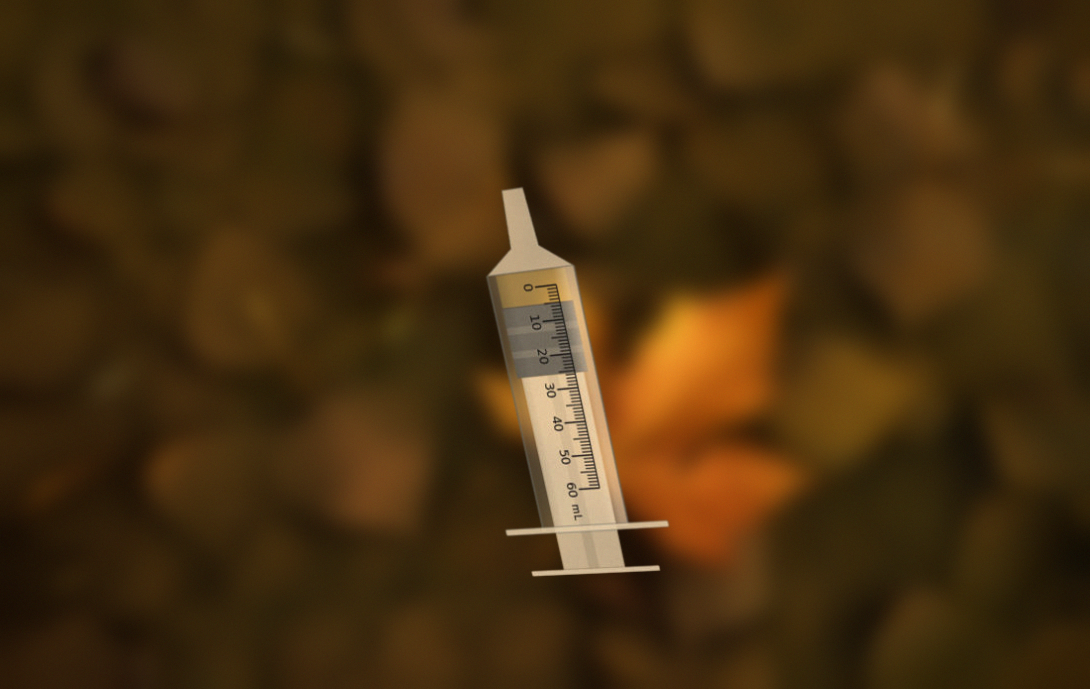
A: 5 mL
